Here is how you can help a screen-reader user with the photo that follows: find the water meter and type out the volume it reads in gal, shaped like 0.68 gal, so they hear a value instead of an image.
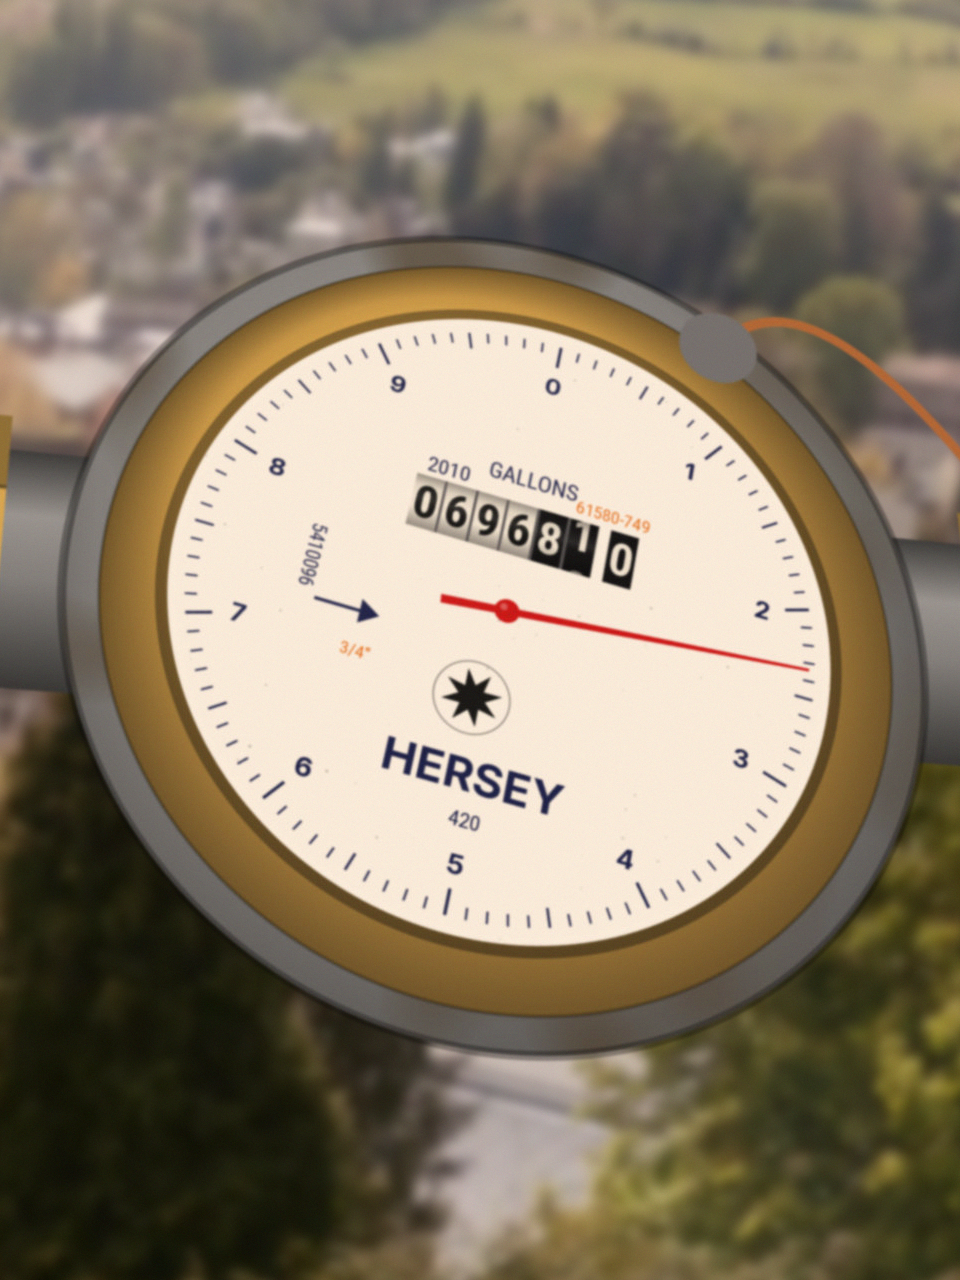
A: 696812.3 gal
